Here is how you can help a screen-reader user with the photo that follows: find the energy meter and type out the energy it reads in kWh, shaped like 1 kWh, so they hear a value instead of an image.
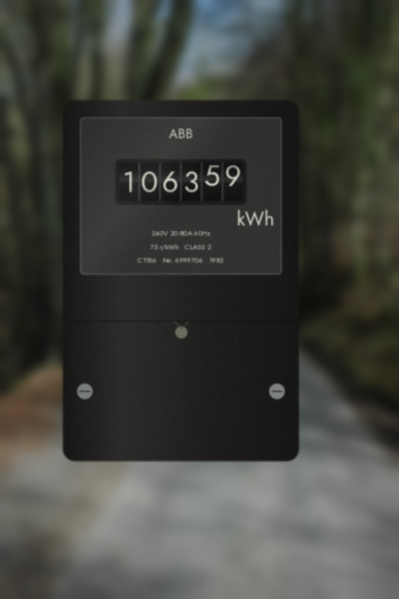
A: 106359 kWh
